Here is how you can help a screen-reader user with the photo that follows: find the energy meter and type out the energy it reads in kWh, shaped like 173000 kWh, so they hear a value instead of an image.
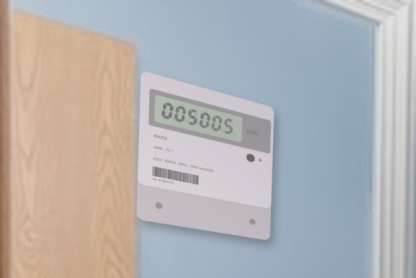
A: 5005 kWh
